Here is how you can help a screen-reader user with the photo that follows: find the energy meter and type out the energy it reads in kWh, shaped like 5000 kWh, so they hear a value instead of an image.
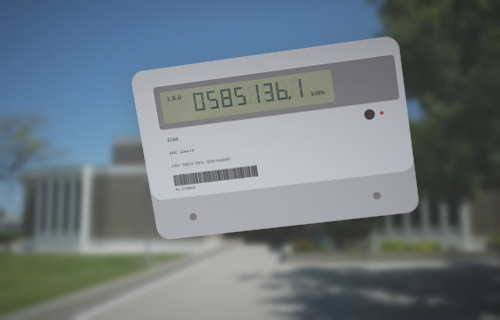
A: 585136.1 kWh
